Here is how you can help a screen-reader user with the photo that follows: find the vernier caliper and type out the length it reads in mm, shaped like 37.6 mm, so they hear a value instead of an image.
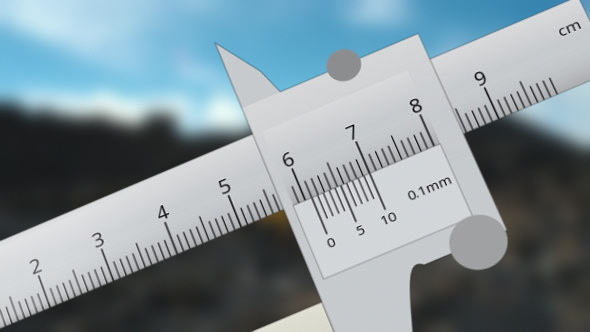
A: 61.0 mm
